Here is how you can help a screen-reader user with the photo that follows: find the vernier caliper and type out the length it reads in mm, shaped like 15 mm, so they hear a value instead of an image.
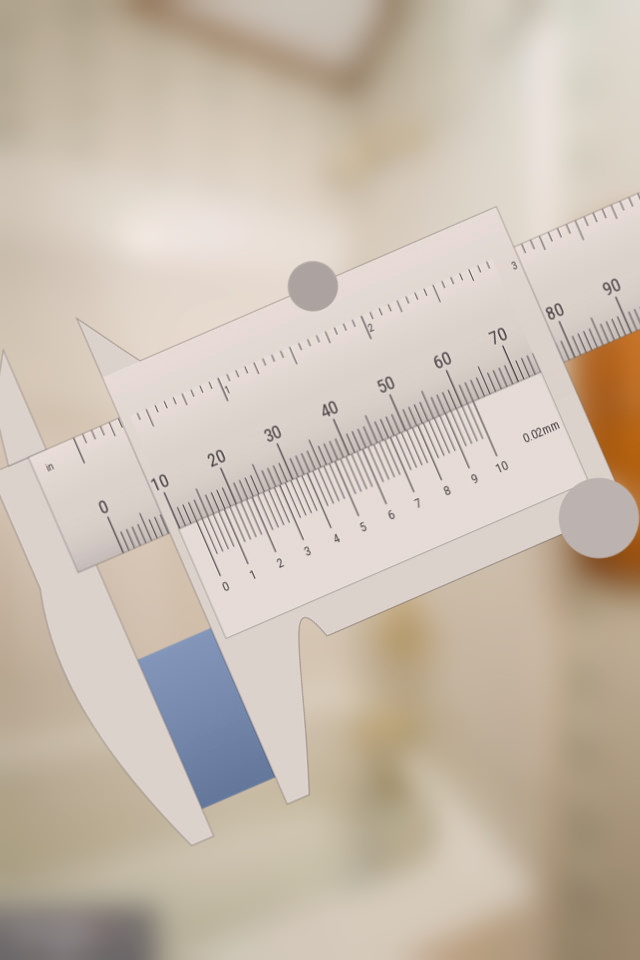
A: 13.0 mm
